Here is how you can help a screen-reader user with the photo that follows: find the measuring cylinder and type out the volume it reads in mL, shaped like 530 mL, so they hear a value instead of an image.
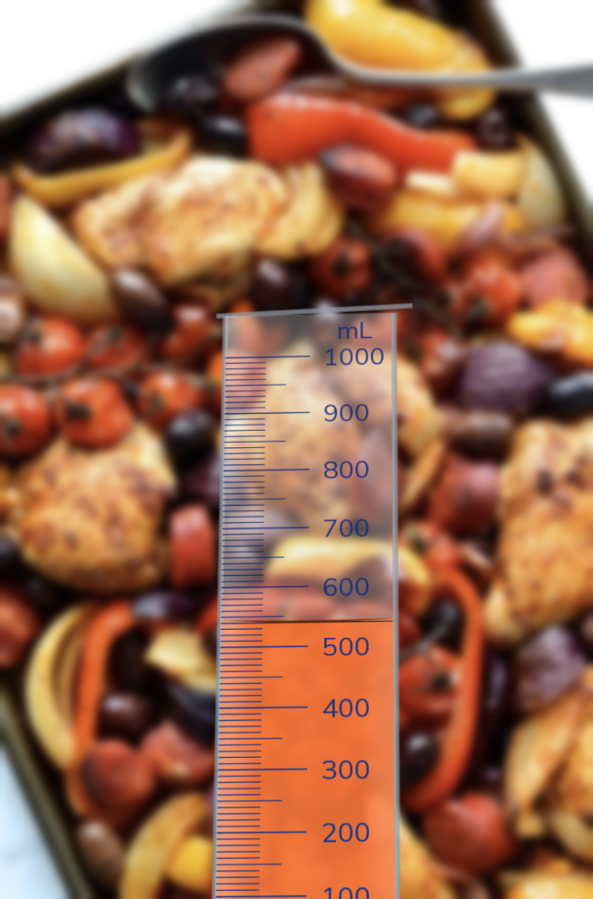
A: 540 mL
